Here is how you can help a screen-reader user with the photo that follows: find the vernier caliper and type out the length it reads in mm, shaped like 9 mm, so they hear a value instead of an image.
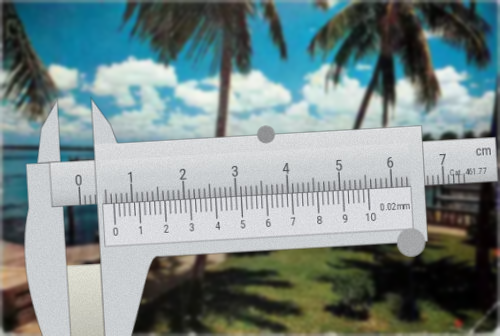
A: 6.5 mm
